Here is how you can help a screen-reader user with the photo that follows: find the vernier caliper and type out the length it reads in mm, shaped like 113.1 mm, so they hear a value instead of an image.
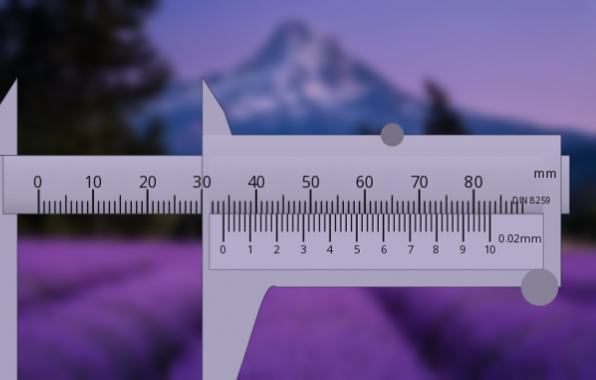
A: 34.0 mm
